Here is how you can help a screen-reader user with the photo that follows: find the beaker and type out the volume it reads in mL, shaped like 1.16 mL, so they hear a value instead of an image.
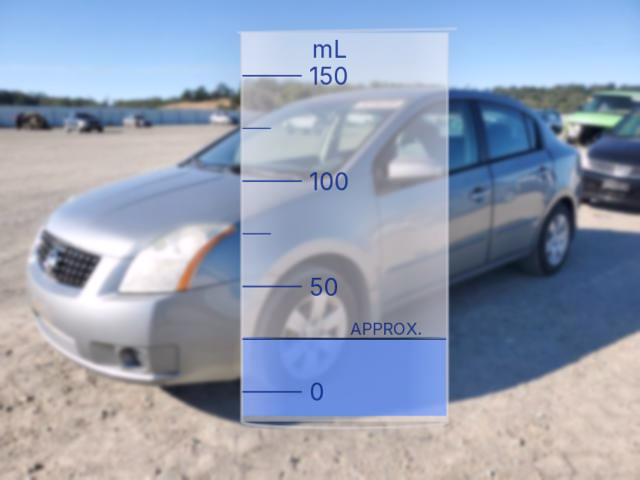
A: 25 mL
